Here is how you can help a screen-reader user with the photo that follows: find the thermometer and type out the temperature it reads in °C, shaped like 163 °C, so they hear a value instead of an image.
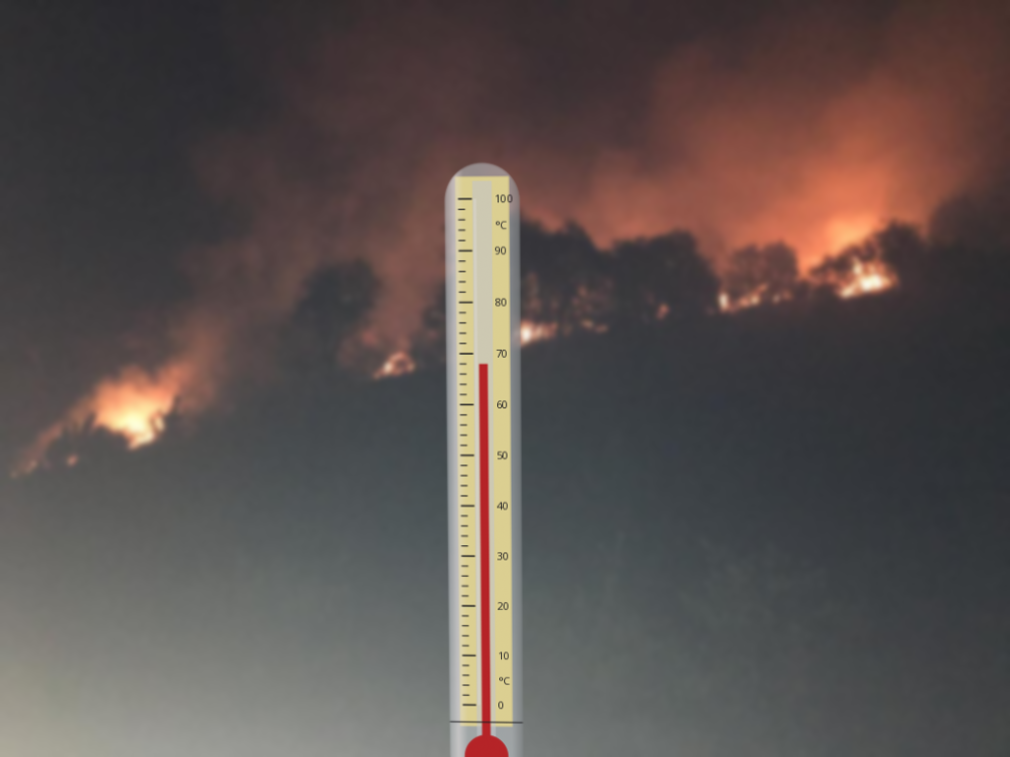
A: 68 °C
